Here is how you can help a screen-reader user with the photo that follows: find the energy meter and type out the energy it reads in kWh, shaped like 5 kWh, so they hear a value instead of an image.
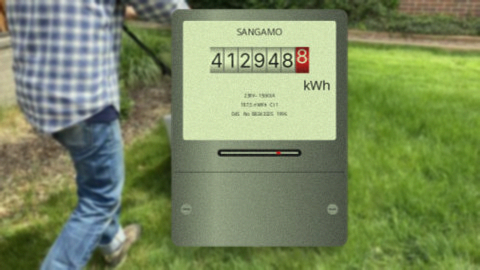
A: 412948.8 kWh
